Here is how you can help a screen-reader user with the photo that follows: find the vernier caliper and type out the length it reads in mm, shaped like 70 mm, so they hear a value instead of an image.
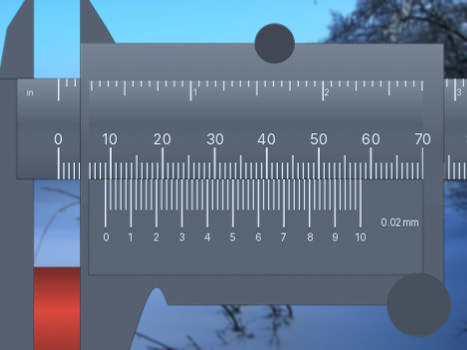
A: 9.0 mm
